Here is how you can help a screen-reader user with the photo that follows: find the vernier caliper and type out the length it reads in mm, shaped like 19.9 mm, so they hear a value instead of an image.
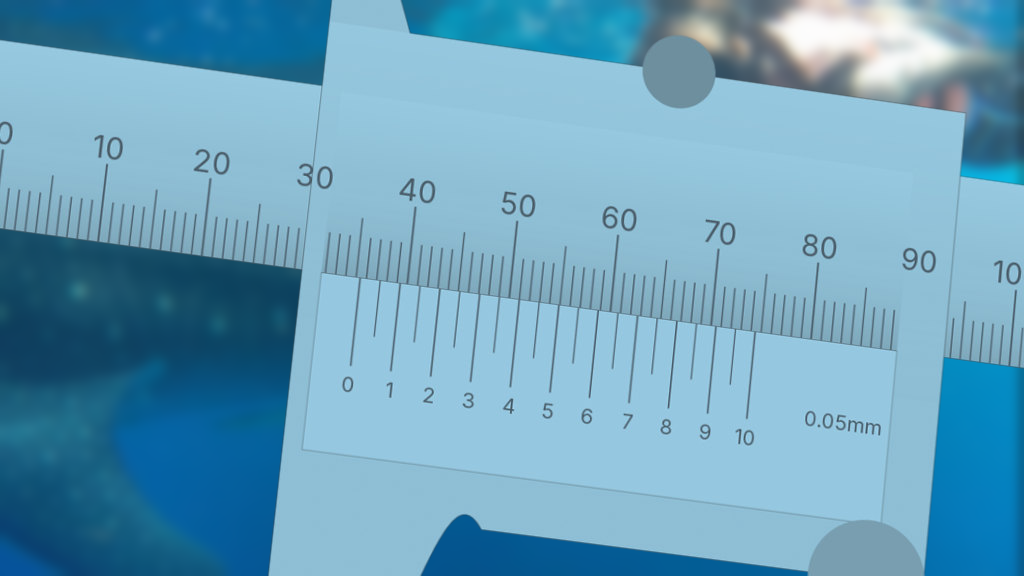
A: 35.4 mm
